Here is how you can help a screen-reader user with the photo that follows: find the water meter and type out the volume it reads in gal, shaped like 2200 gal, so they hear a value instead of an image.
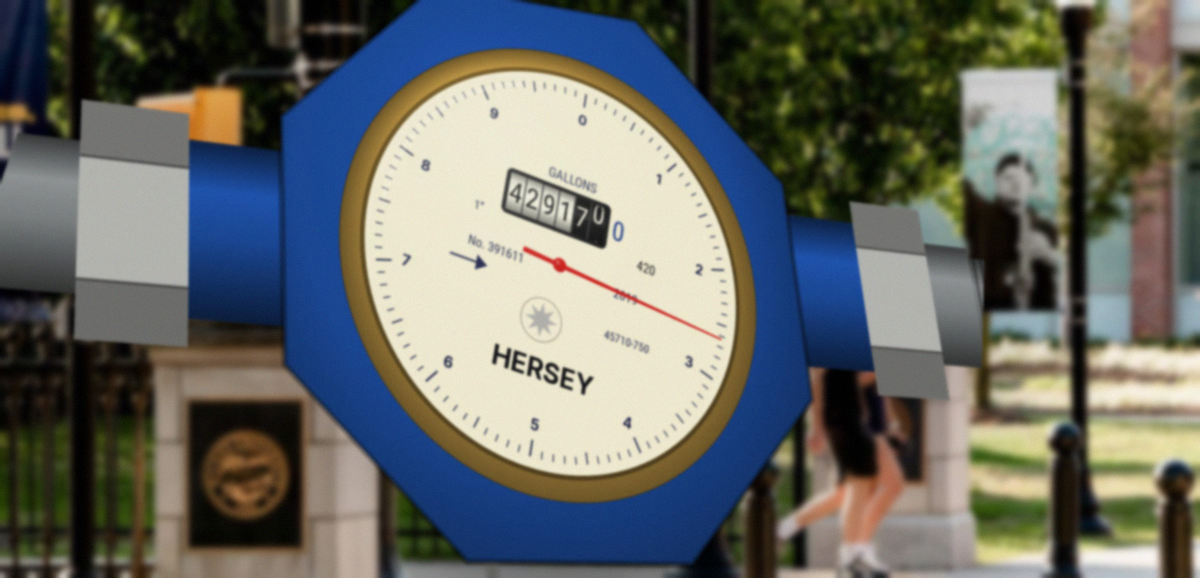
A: 4291702.6 gal
